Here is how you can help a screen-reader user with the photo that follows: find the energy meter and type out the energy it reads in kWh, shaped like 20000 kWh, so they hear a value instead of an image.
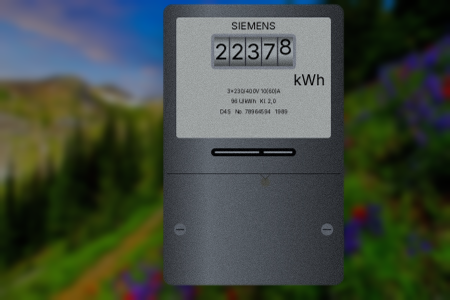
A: 22378 kWh
